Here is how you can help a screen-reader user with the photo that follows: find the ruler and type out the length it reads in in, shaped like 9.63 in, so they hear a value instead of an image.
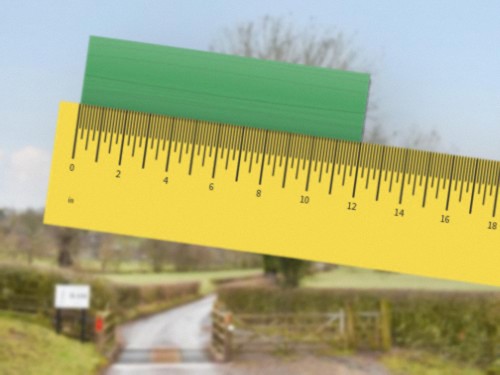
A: 12 in
